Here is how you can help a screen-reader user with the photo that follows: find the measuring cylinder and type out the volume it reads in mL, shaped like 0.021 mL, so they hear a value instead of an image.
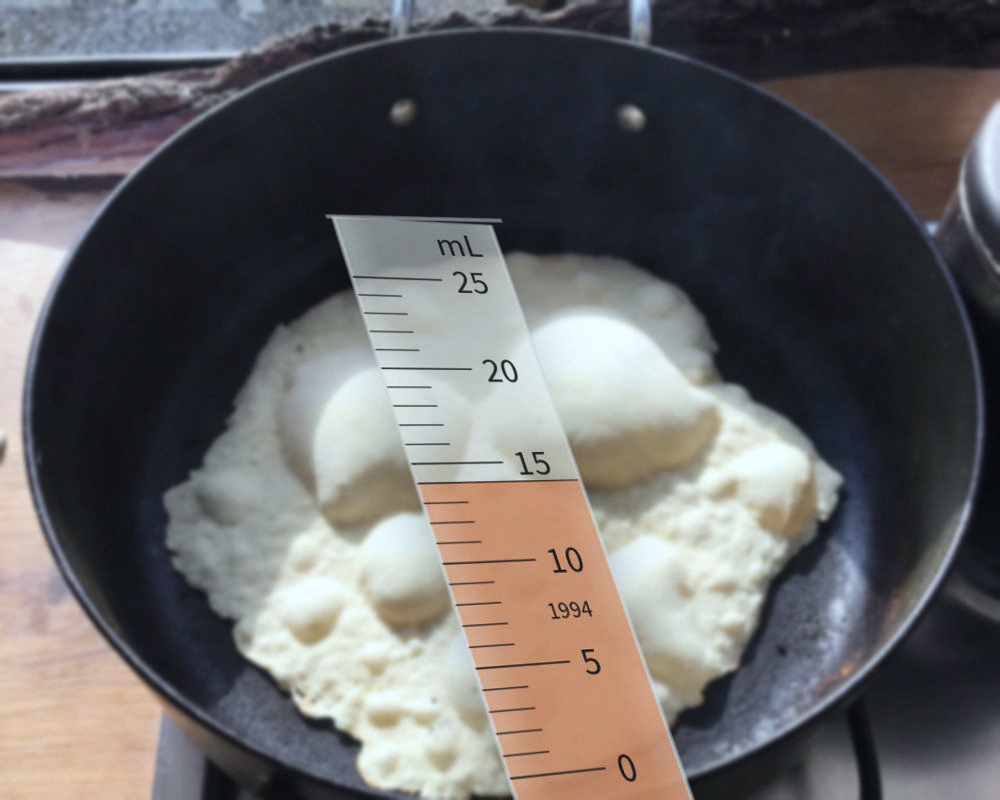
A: 14 mL
